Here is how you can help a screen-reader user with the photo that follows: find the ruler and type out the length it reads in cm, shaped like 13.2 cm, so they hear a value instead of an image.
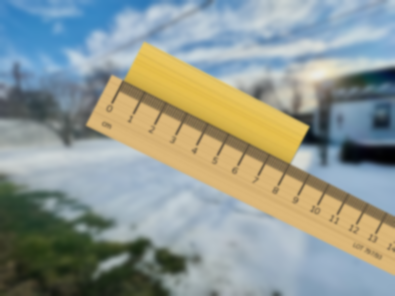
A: 8 cm
